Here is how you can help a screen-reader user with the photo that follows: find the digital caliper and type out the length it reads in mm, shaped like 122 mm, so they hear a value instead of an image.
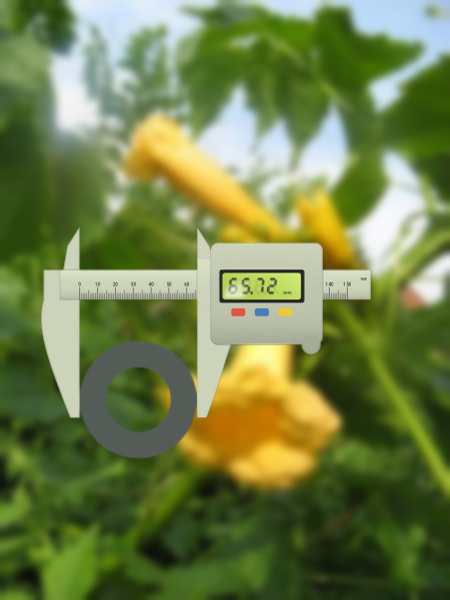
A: 65.72 mm
